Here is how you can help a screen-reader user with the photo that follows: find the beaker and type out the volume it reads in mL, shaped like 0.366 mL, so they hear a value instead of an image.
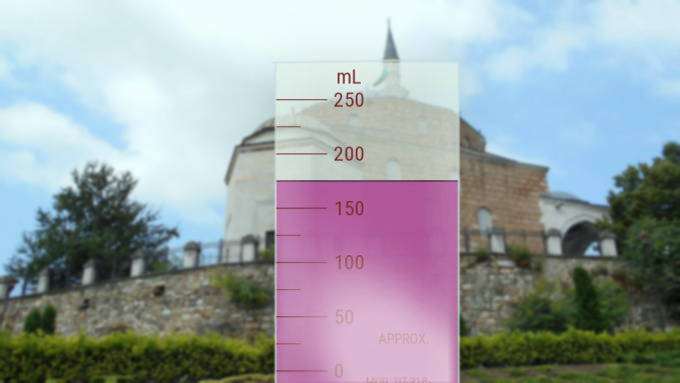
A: 175 mL
